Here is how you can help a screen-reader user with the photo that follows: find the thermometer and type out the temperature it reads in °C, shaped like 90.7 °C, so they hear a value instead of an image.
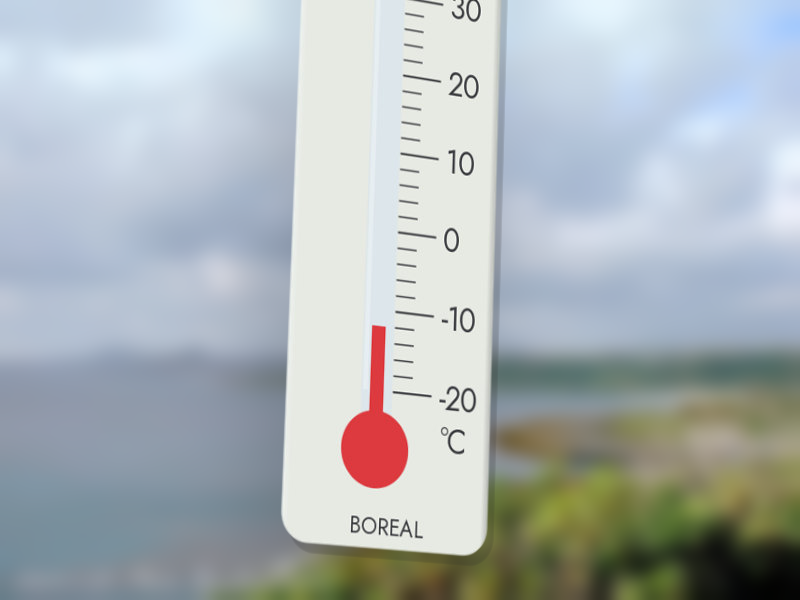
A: -12 °C
